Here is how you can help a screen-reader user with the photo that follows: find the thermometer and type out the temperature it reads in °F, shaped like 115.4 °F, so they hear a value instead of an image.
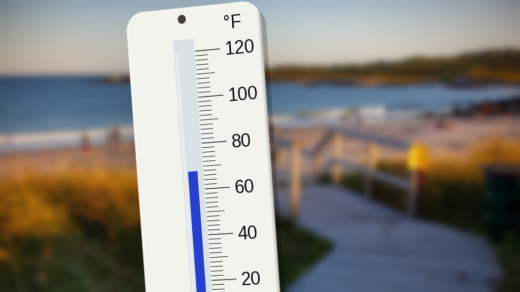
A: 68 °F
